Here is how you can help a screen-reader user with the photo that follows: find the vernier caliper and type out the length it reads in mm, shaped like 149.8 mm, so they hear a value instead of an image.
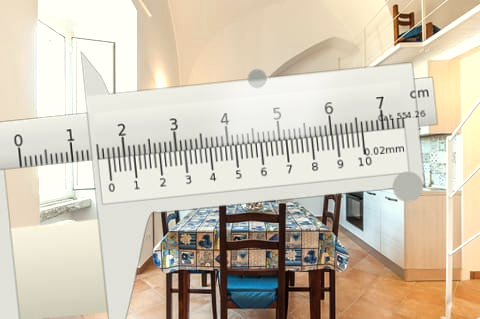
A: 17.0 mm
